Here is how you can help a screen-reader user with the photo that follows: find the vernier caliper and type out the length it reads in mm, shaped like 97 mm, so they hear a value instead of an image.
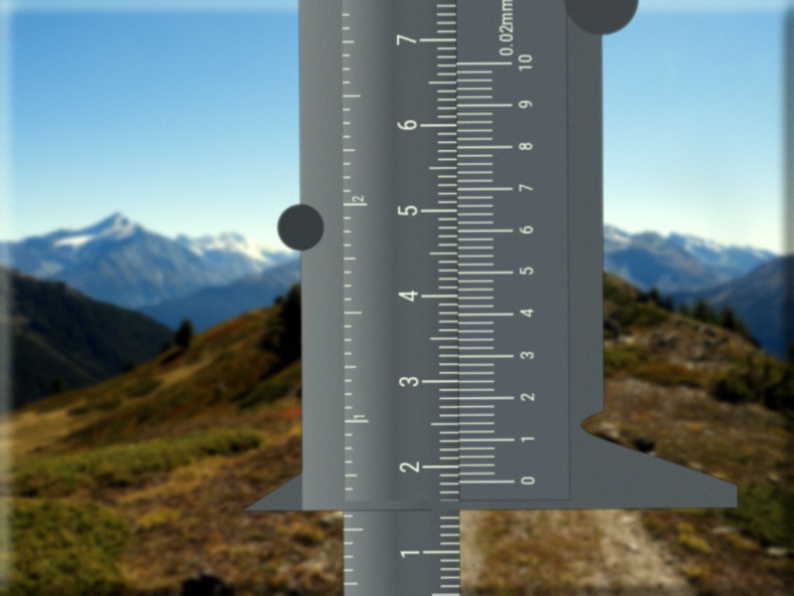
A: 18.2 mm
